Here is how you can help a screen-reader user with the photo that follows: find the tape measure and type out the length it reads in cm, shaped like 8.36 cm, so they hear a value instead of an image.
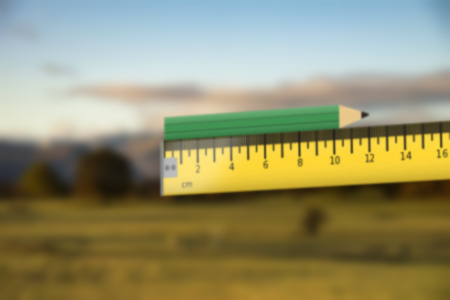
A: 12 cm
